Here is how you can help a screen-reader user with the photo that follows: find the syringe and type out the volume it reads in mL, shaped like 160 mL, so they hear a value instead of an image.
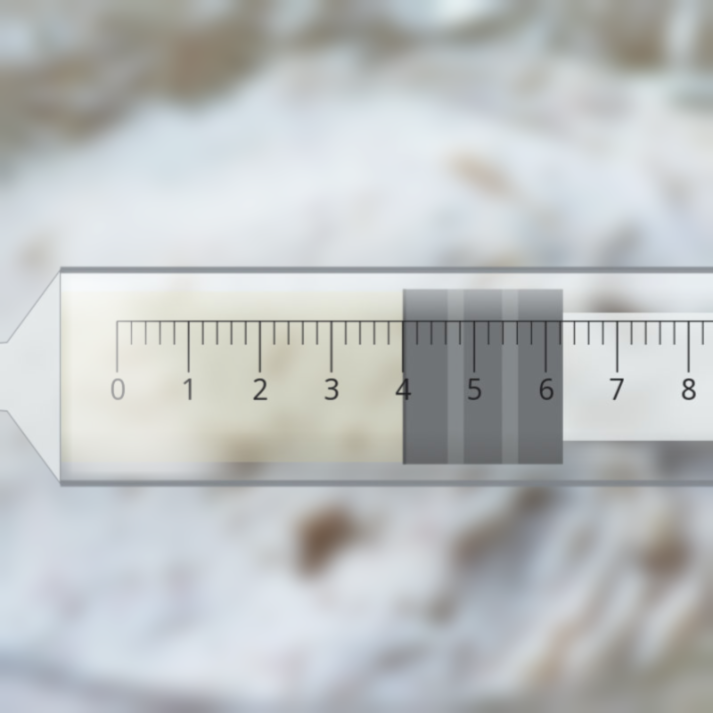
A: 4 mL
